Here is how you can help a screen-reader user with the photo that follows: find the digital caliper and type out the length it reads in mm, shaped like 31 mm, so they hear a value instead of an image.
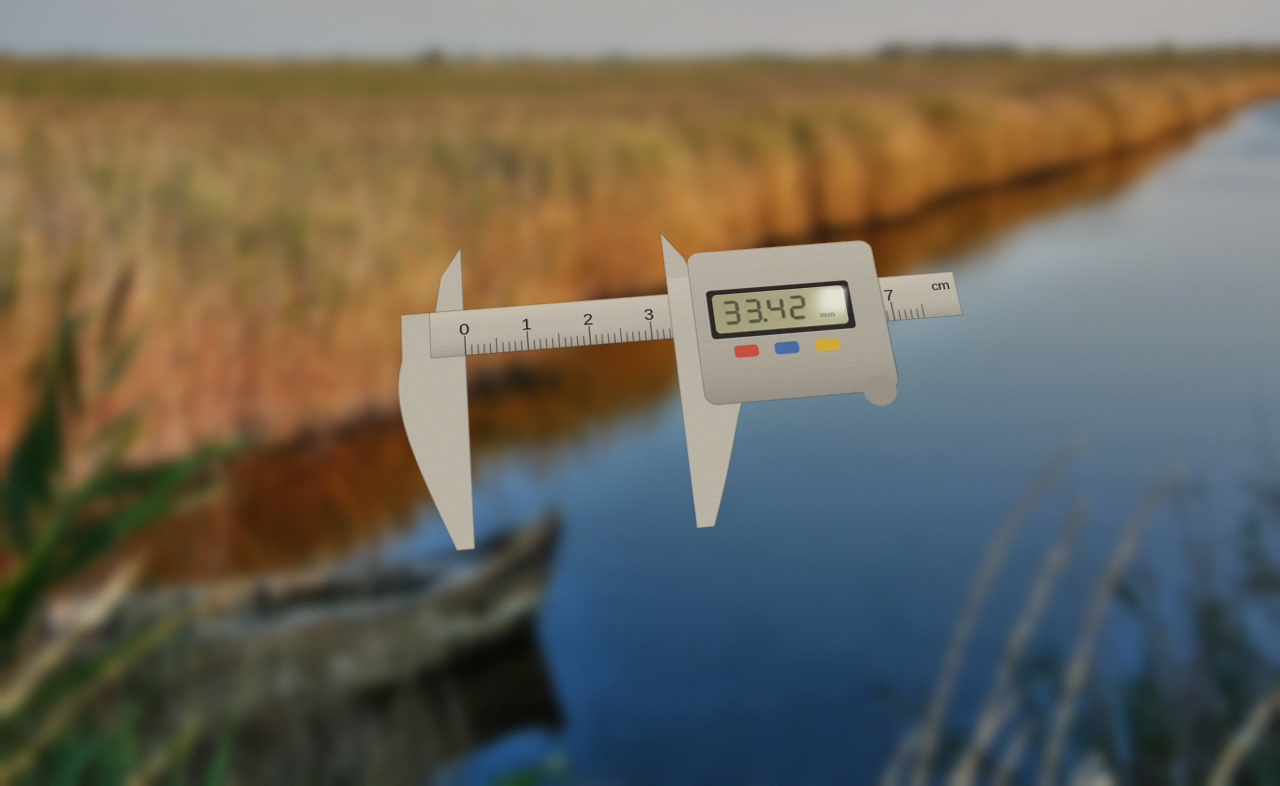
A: 33.42 mm
